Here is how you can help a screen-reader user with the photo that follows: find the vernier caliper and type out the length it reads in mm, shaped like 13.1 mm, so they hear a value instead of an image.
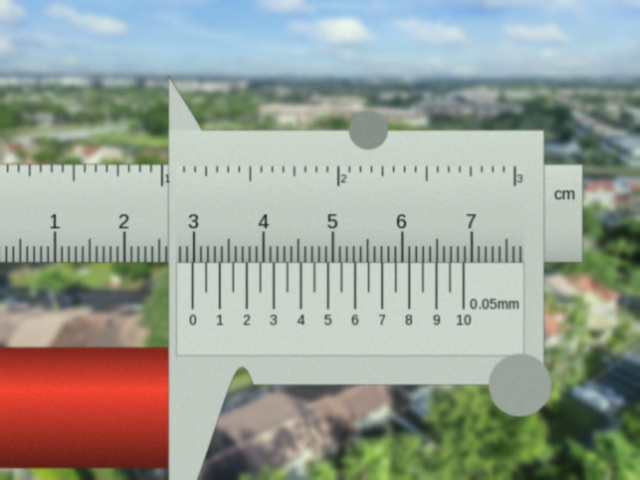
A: 29.8 mm
